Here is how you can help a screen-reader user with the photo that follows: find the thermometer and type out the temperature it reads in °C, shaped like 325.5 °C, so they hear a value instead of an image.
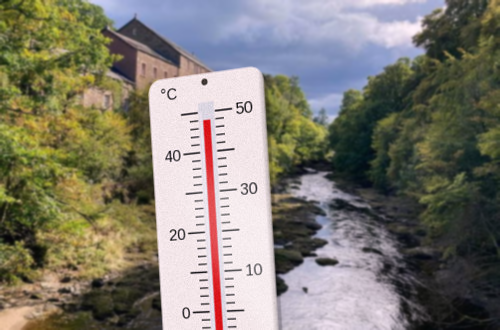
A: 48 °C
